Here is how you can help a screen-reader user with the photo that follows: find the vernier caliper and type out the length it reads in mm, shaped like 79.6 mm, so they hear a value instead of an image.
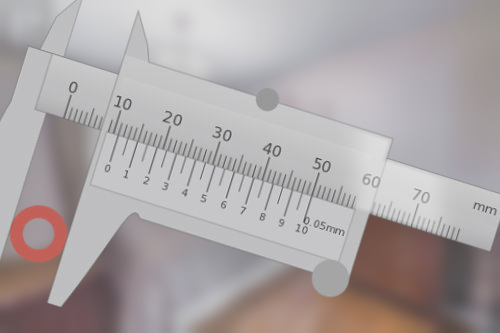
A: 11.0 mm
